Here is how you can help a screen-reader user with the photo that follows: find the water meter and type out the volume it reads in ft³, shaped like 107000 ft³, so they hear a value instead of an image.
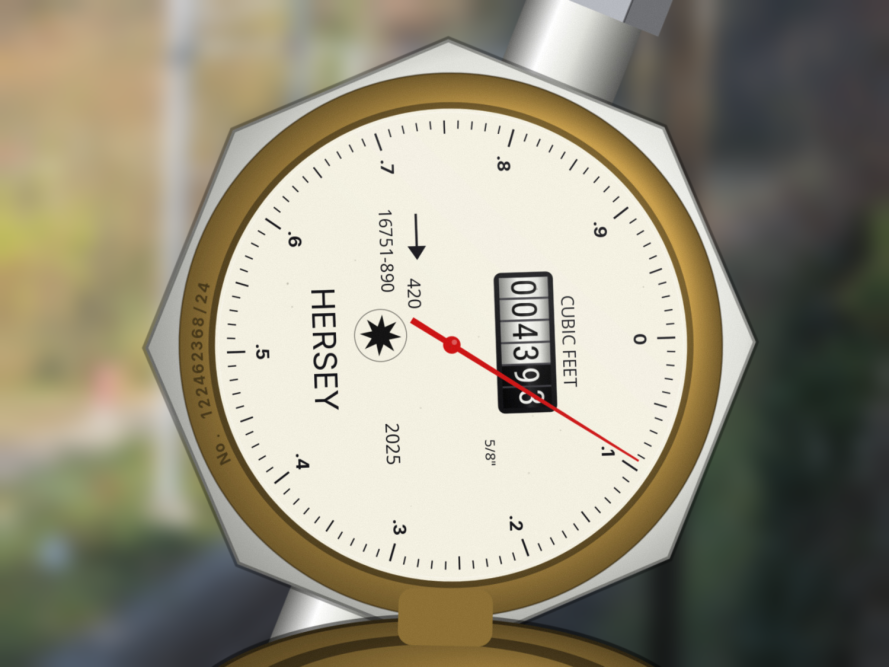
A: 4393.09 ft³
